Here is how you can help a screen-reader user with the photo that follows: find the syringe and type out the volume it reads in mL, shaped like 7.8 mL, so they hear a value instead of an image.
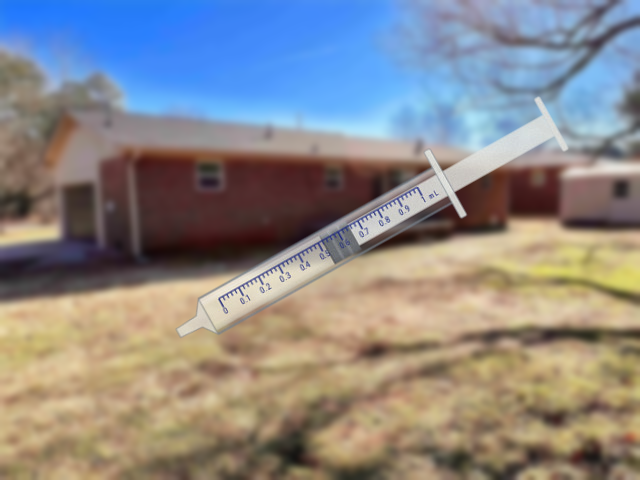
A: 0.52 mL
